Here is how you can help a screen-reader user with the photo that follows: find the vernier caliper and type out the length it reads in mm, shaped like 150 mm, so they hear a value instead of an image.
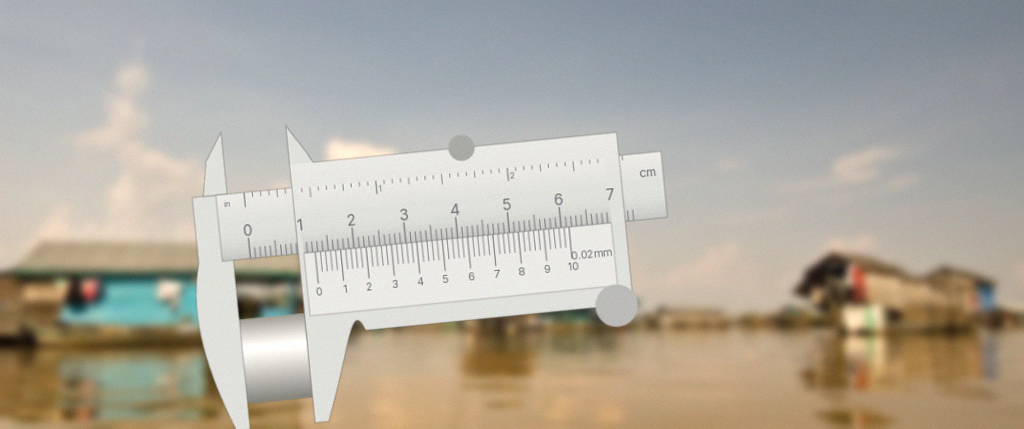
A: 12.5 mm
